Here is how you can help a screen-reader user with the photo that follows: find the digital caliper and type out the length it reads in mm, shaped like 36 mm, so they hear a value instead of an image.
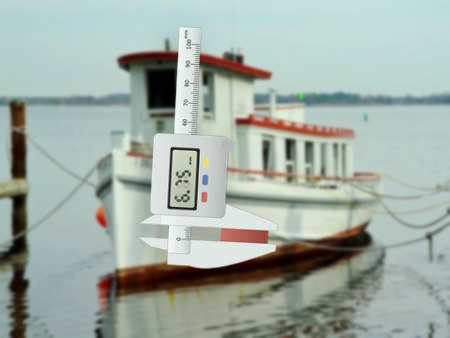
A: 6.75 mm
